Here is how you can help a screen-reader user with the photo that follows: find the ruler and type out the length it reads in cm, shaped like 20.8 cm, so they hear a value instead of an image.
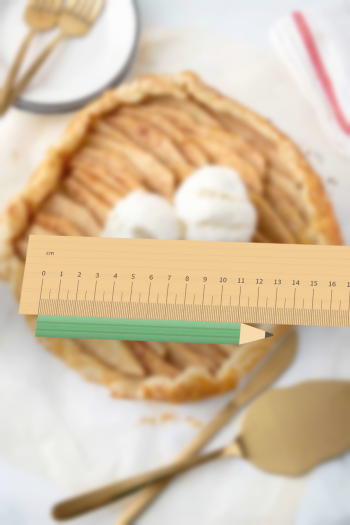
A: 13 cm
